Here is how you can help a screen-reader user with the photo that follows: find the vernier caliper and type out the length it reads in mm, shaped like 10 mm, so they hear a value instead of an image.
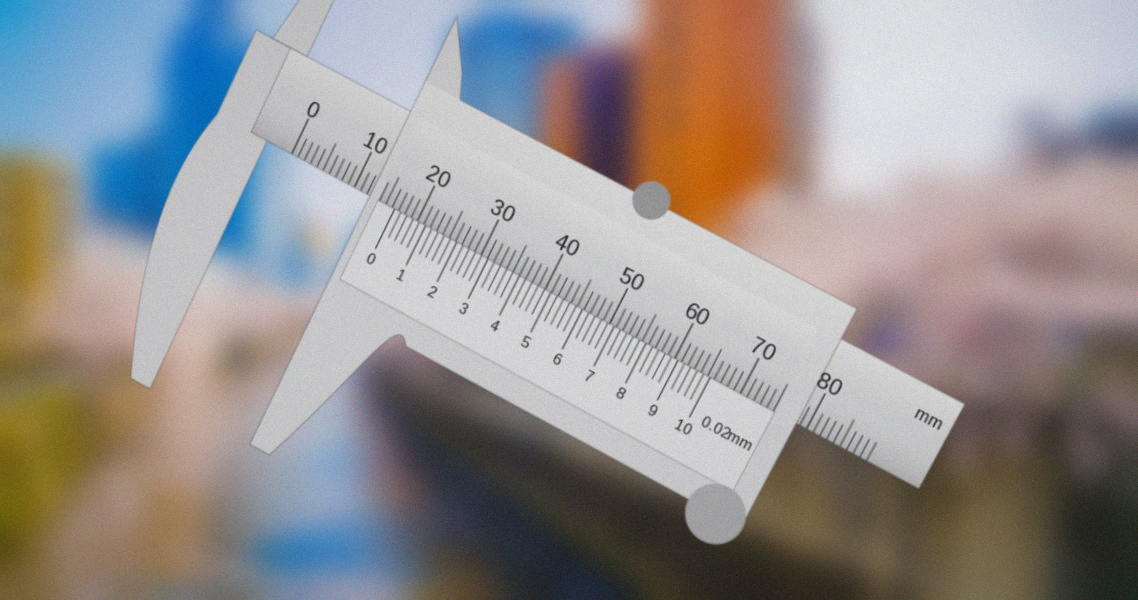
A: 16.4 mm
